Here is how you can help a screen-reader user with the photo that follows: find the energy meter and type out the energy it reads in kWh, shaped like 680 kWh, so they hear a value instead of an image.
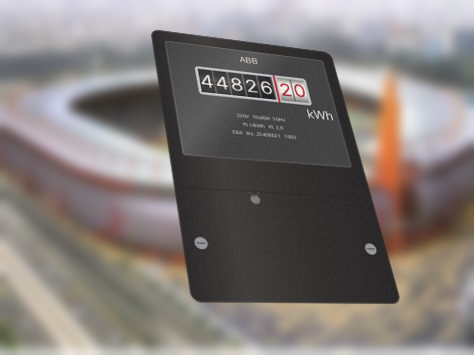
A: 44826.20 kWh
